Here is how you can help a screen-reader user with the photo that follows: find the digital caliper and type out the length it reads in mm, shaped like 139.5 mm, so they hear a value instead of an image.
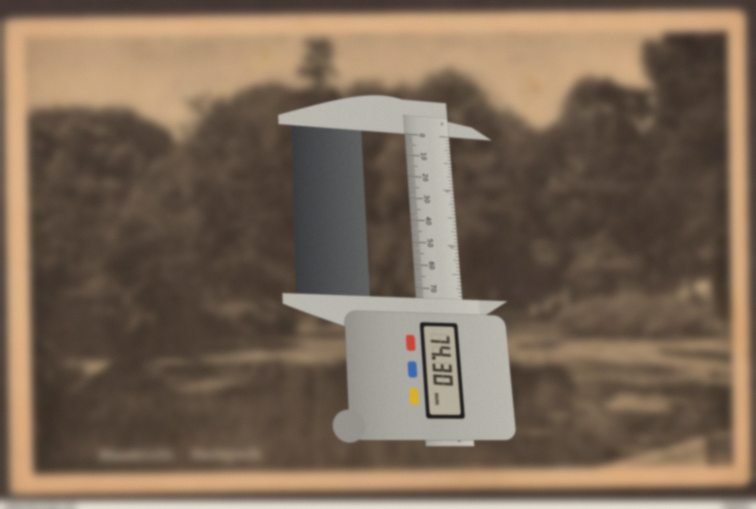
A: 74.30 mm
